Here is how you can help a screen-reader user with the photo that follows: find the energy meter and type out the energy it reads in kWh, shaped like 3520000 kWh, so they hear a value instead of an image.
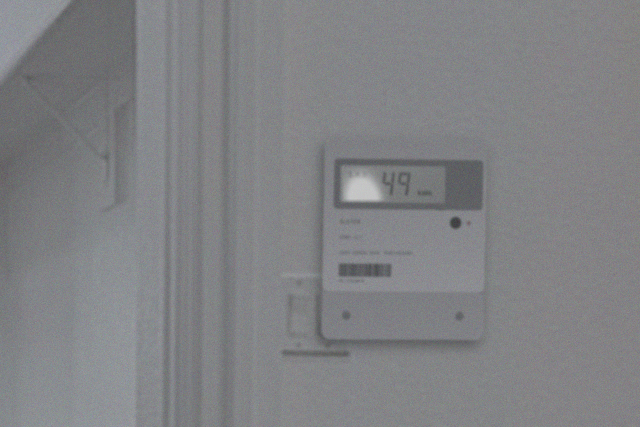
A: 49 kWh
